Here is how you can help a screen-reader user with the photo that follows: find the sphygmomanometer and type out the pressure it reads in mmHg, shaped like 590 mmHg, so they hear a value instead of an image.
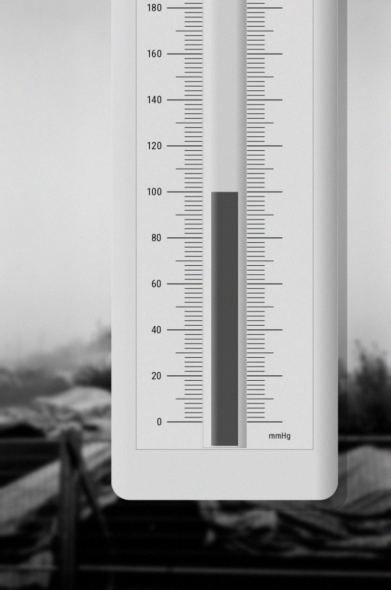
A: 100 mmHg
